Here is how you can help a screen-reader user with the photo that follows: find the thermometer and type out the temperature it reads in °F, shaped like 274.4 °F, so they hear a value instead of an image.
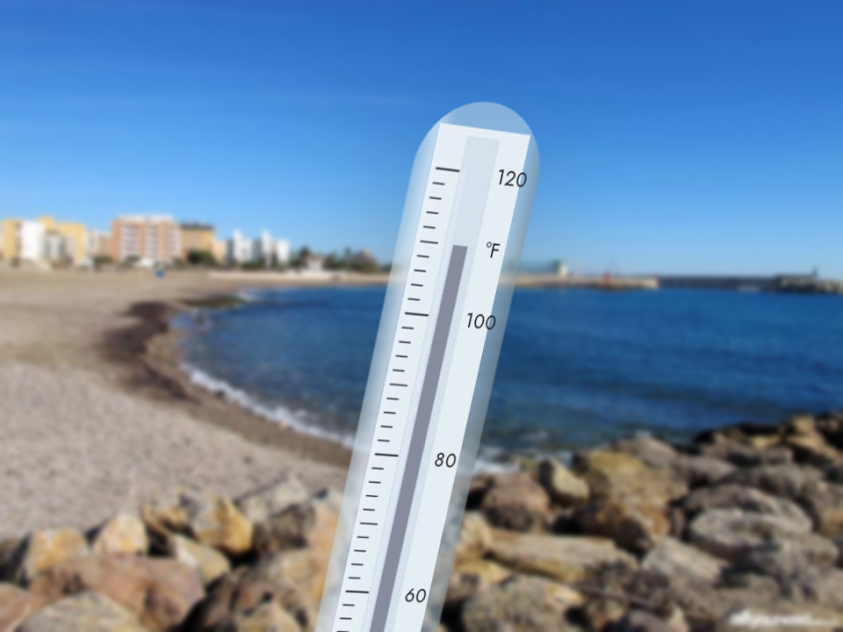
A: 110 °F
